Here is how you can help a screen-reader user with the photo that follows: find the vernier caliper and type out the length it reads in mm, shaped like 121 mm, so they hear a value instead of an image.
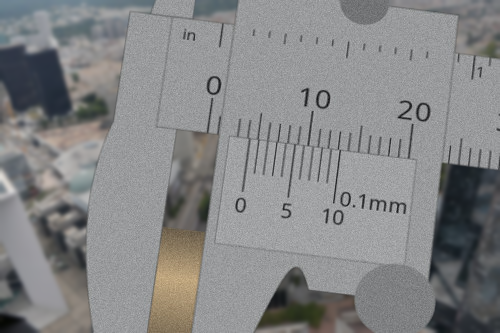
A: 4.2 mm
